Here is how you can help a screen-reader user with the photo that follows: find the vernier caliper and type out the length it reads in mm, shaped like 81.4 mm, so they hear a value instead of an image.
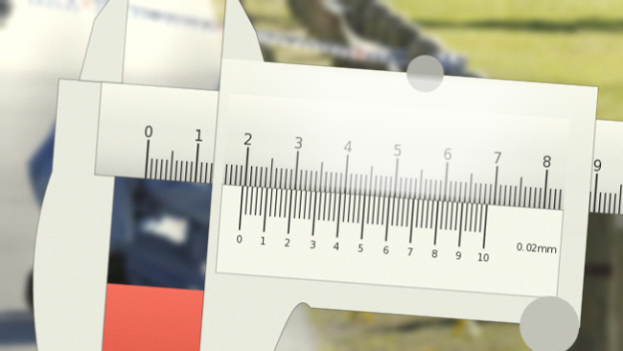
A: 19.5 mm
